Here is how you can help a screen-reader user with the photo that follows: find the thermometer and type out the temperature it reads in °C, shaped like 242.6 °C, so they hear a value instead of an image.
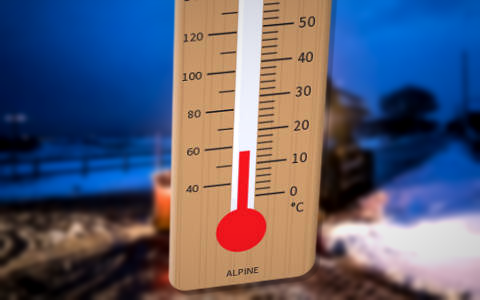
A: 14 °C
